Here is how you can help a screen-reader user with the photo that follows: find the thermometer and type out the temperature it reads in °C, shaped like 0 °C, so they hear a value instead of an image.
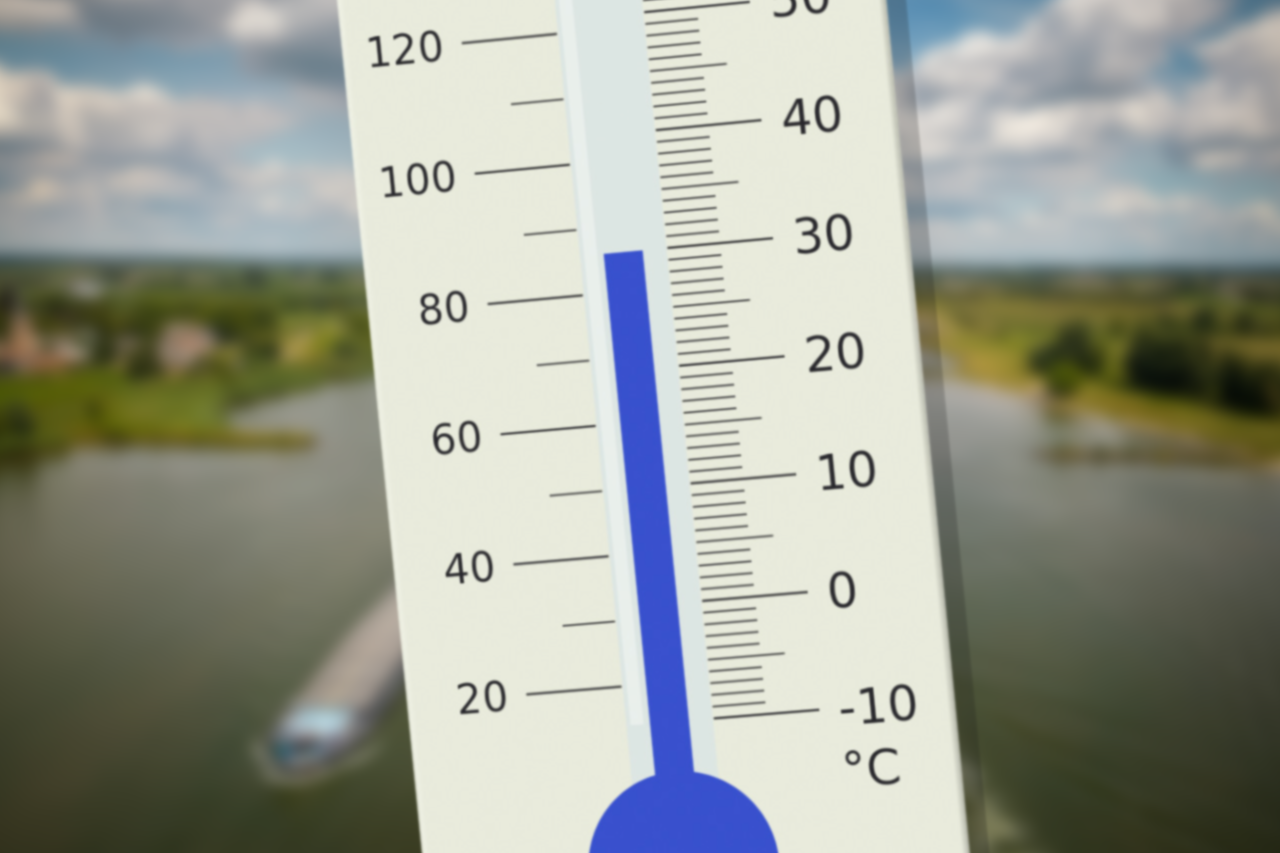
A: 30 °C
